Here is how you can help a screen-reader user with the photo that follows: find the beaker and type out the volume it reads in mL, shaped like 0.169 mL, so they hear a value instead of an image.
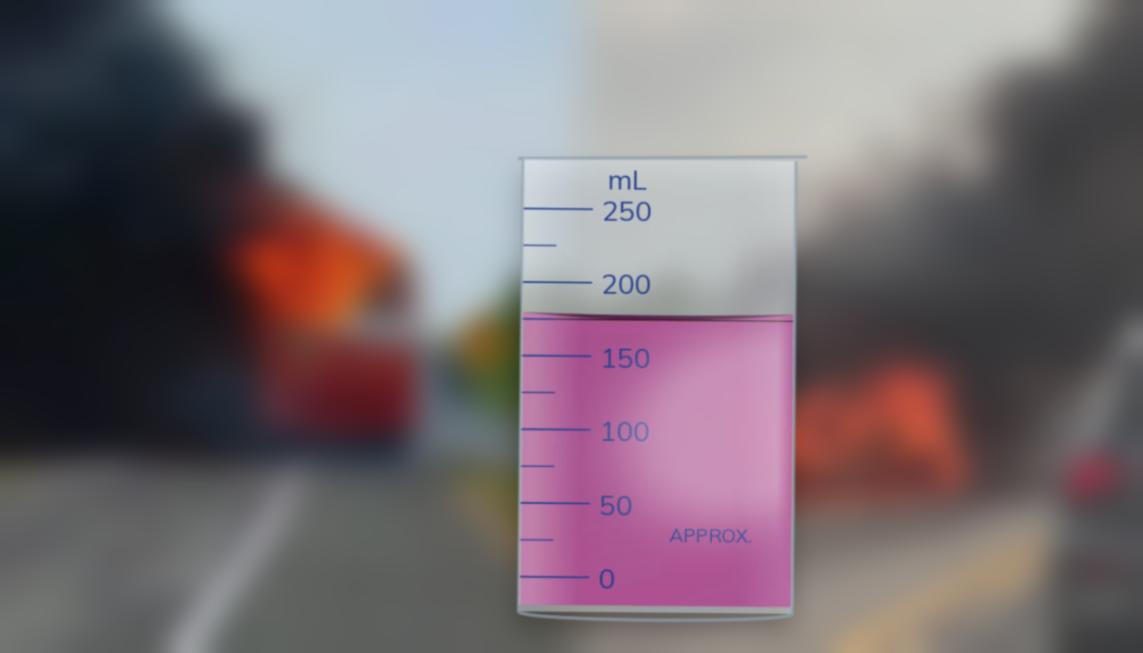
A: 175 mL
